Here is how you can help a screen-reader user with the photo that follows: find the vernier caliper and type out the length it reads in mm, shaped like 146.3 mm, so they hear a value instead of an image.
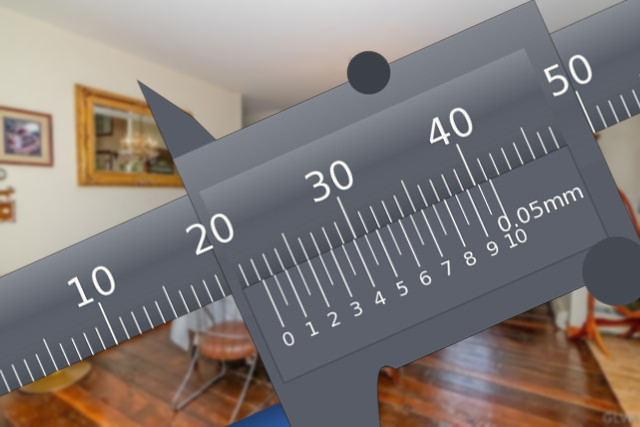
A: 22.2 mm
